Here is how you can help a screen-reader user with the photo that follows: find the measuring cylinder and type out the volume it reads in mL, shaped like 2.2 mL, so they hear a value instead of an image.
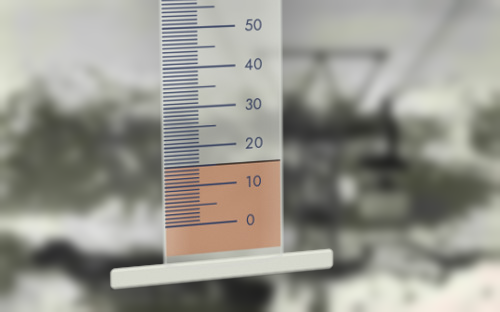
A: 15 mL
